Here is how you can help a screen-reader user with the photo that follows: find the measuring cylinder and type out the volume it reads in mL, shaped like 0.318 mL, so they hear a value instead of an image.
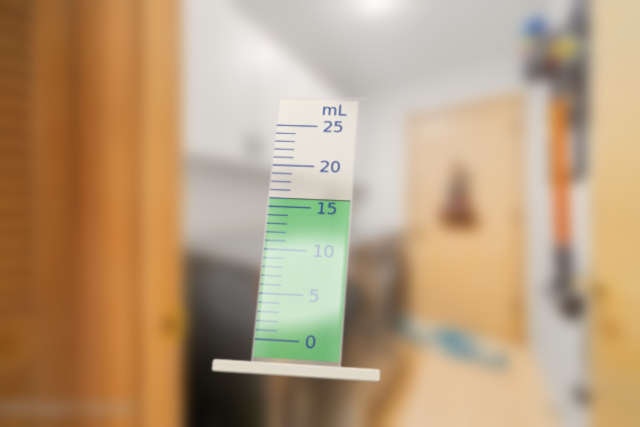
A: 16 mL
